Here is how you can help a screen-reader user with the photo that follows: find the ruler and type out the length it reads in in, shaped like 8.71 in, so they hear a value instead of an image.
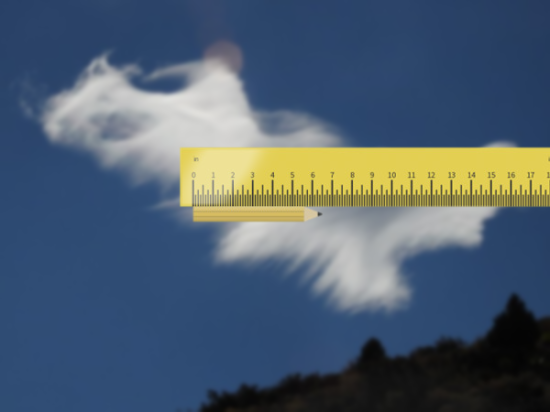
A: 6.5 in
